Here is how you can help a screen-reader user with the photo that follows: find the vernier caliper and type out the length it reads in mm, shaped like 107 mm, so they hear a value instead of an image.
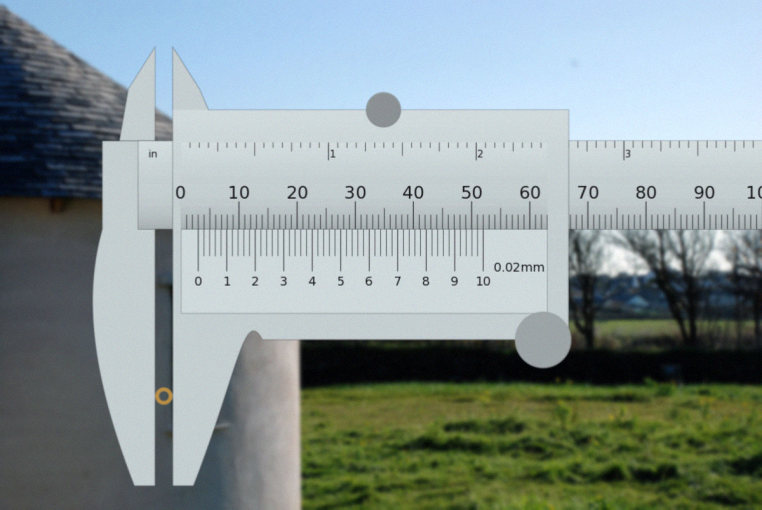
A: 3.0 mm
